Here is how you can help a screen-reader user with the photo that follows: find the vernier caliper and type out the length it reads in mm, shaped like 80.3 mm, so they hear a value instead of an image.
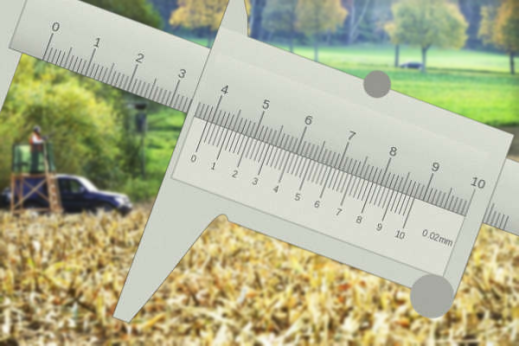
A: 39.0 mm
